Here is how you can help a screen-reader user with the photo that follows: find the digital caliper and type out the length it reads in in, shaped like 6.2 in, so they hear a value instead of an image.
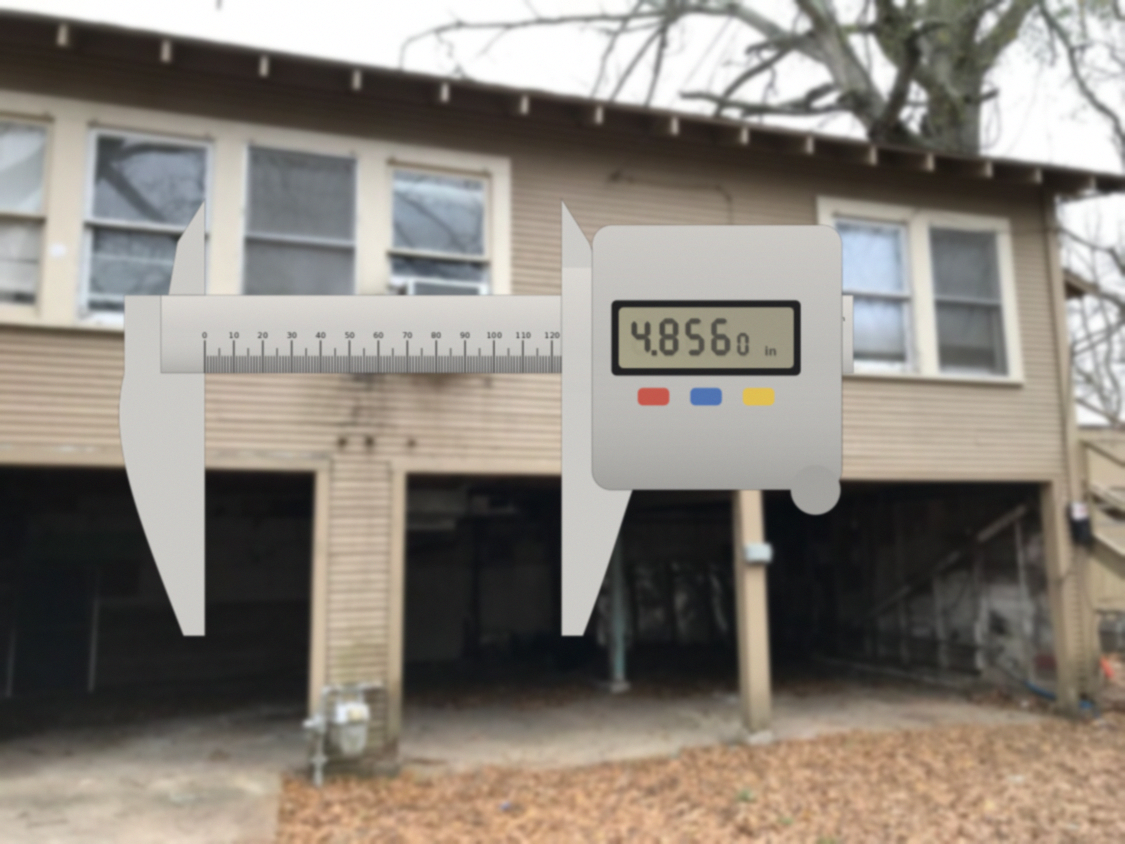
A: 4.8560 in
